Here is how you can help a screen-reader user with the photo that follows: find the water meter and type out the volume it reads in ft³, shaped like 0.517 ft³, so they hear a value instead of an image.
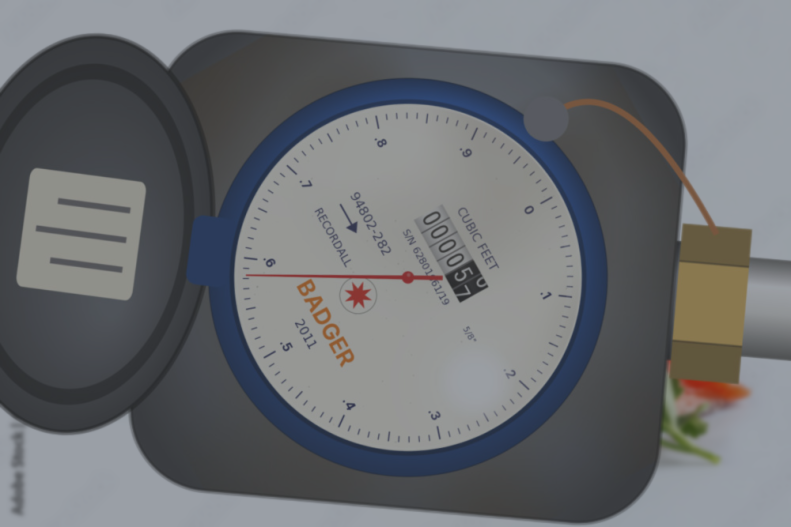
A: 56.58 ft³
